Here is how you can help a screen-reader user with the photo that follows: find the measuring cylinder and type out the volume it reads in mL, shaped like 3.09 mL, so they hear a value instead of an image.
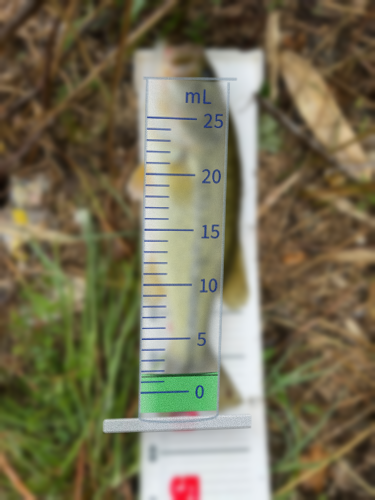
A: 1.5 mL
